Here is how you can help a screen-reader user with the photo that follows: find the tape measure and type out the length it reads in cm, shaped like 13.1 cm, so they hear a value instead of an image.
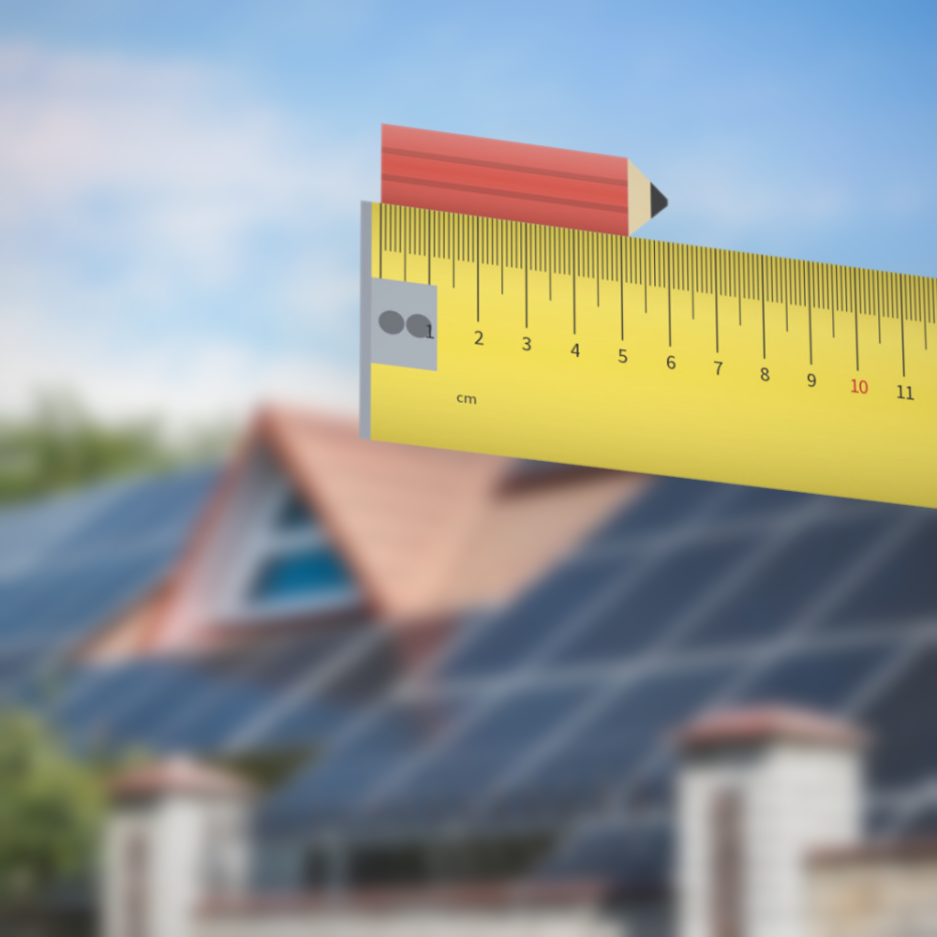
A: 6 cm
